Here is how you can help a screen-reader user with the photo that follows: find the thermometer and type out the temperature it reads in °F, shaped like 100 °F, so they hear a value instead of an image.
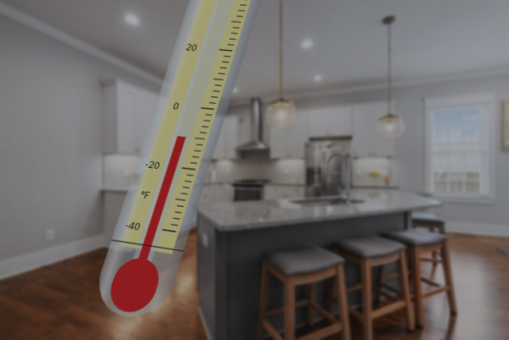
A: -10 °F
